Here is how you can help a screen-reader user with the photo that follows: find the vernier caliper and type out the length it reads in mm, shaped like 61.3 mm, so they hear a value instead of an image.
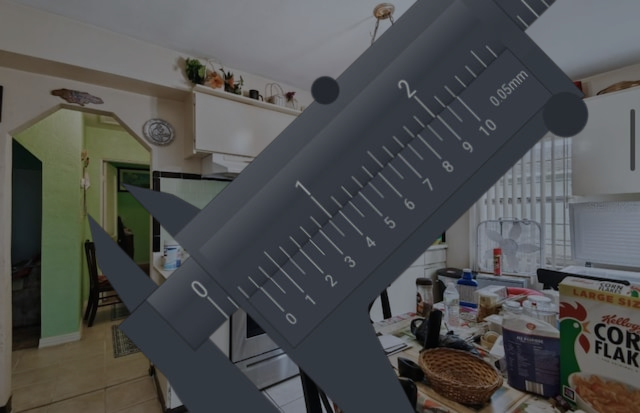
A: 3.1 mm
